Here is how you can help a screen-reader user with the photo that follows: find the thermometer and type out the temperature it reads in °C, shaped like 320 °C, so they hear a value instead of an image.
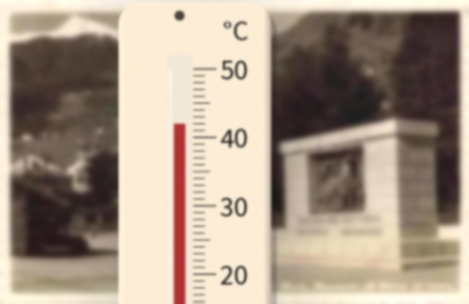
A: 42 °C
